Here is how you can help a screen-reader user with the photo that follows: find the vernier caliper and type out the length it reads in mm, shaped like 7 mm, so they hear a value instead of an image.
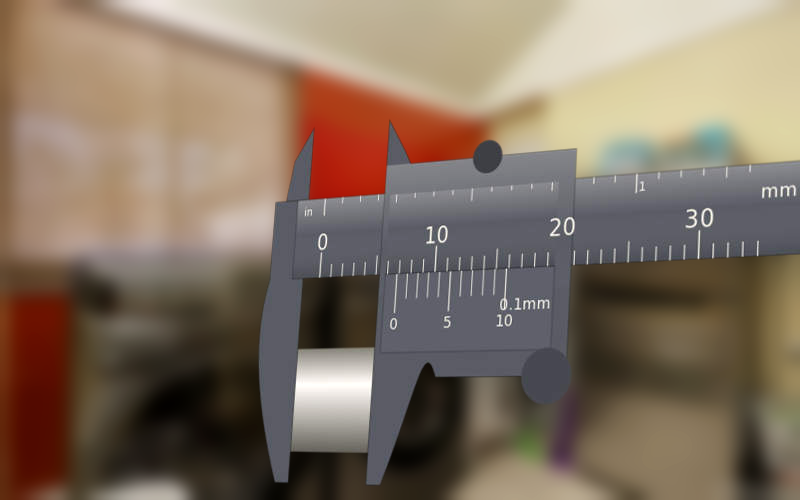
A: 6.8 mm
